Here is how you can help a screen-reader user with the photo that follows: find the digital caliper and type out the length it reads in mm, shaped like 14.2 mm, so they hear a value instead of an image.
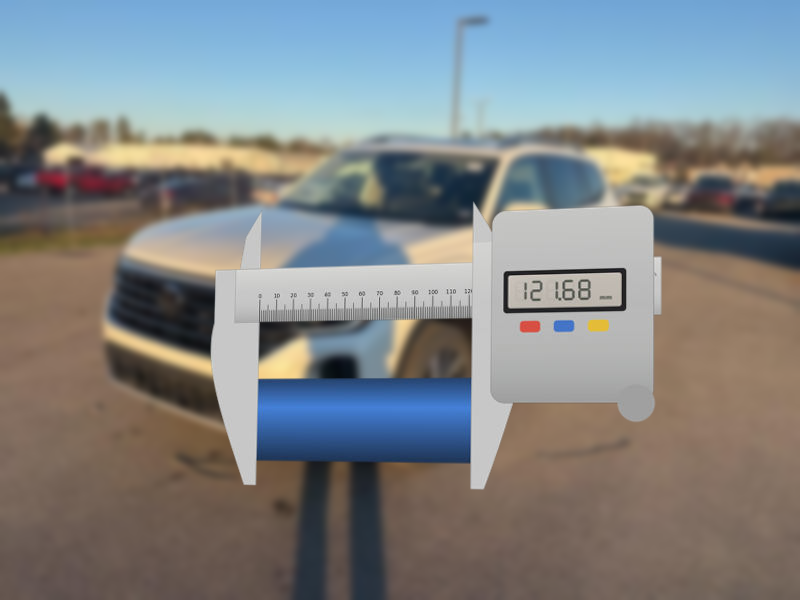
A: 121.68 mm
